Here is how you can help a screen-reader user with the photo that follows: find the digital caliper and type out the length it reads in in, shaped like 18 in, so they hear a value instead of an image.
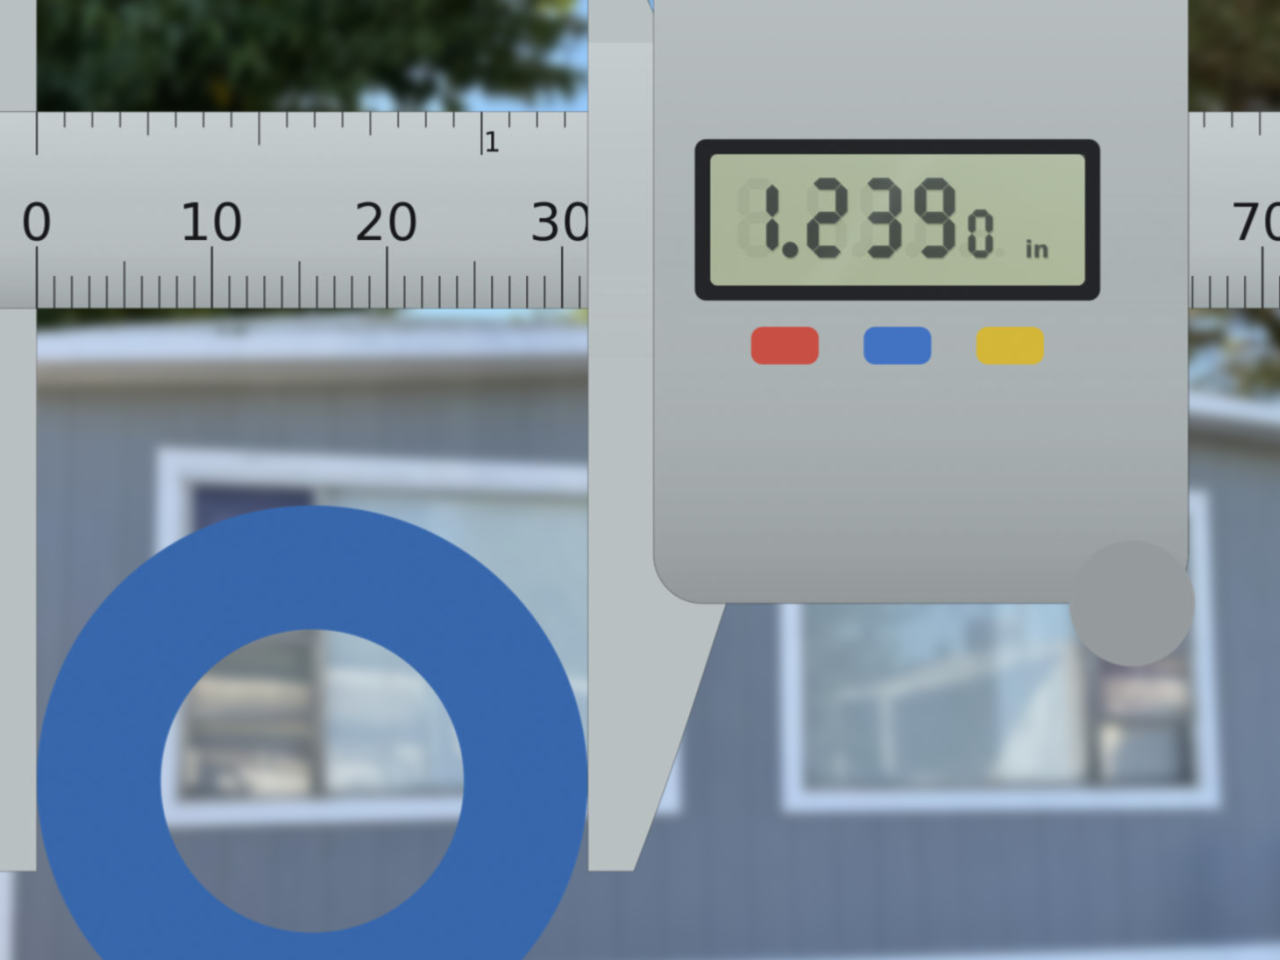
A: 1.2390 in
